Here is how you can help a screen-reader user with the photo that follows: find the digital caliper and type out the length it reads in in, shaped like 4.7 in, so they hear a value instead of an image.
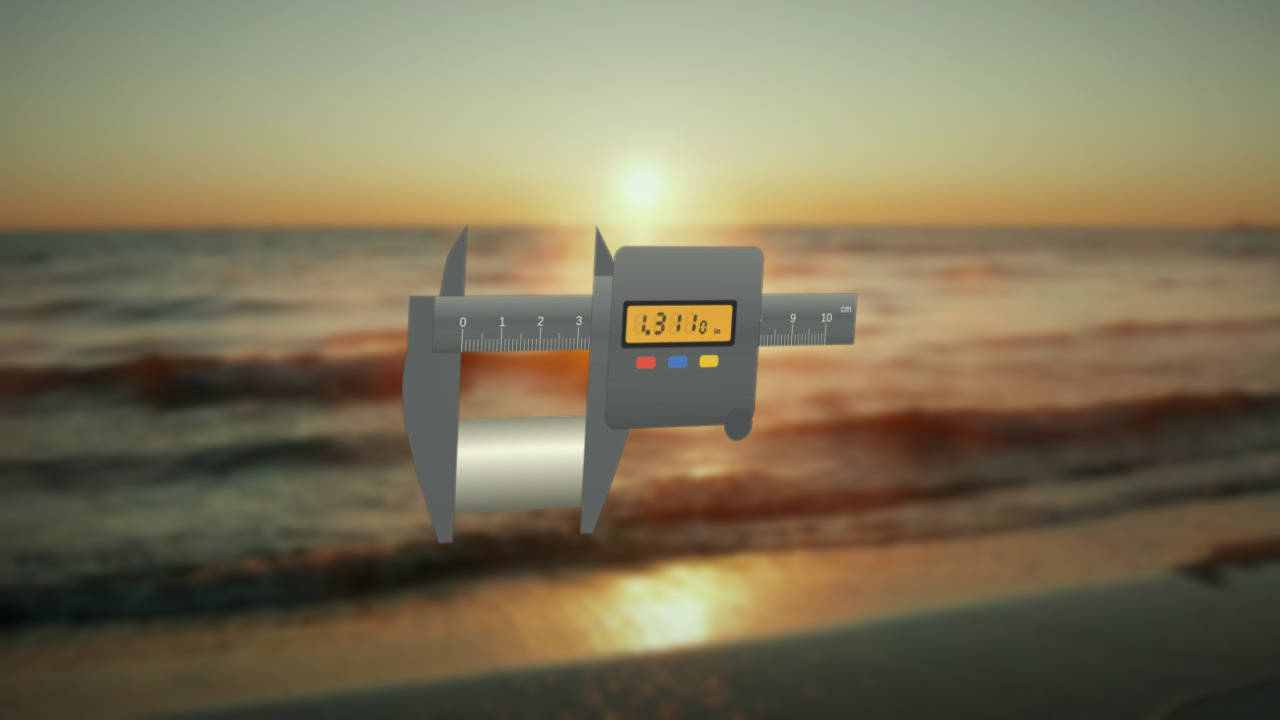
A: 1.3110 in
